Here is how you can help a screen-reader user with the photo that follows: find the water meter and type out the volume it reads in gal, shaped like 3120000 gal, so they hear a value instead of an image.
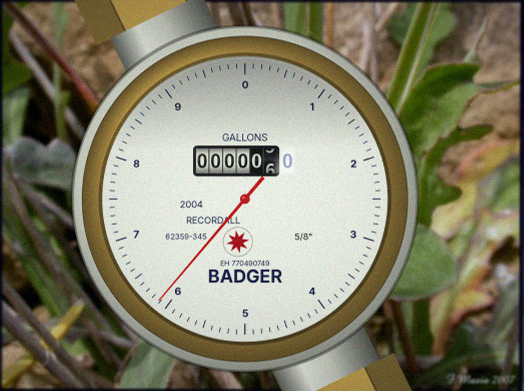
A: 56.1 gal
